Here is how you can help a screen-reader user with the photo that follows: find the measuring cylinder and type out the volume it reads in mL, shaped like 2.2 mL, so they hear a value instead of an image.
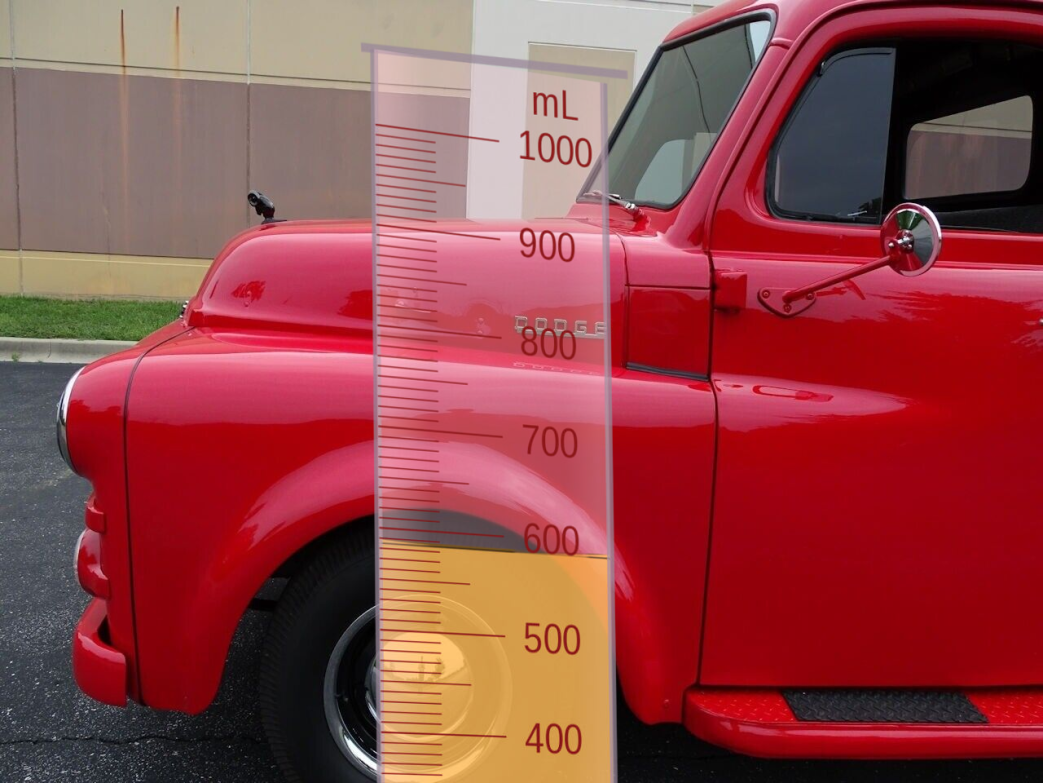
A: 585 mL
